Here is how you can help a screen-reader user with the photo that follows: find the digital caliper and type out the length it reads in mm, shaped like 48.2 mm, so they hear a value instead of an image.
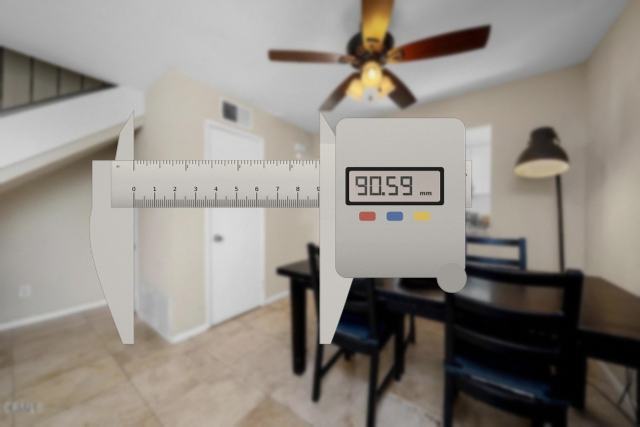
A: 90.59 mm
